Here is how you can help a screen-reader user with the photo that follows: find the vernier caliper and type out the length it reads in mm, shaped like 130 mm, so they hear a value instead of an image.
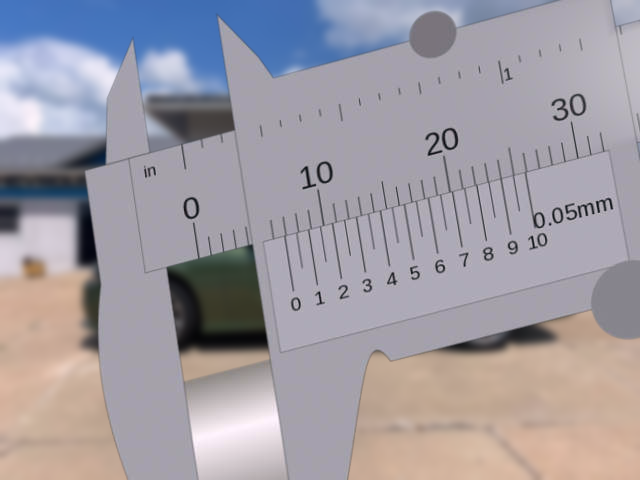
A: 6.9 mm
